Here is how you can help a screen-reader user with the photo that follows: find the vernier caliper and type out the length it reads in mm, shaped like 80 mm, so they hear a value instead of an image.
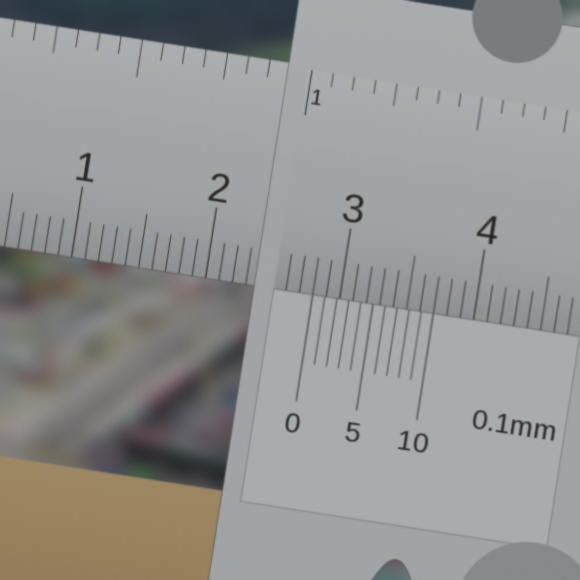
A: 28.0 mm
